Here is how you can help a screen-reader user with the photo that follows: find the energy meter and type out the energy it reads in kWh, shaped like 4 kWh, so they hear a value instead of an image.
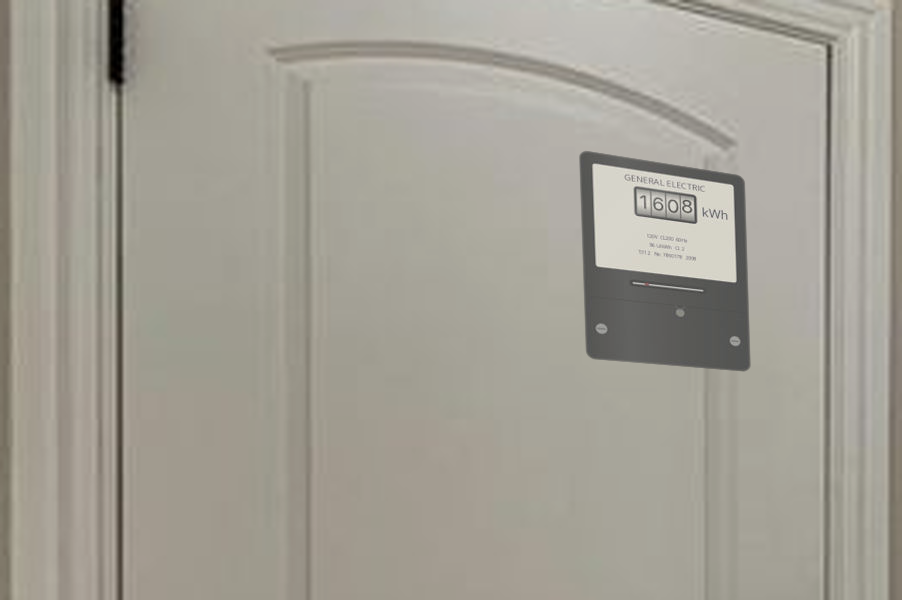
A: 1608 kWh
